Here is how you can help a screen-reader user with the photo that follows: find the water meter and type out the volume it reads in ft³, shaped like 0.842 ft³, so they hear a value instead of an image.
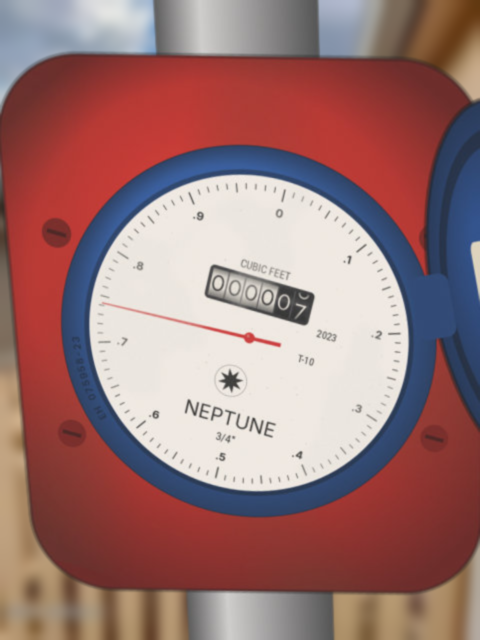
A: 6.74 ft³
